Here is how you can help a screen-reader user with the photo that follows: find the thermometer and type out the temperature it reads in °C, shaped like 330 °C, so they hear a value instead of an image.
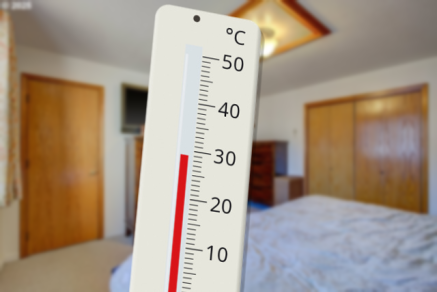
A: 29 °C
